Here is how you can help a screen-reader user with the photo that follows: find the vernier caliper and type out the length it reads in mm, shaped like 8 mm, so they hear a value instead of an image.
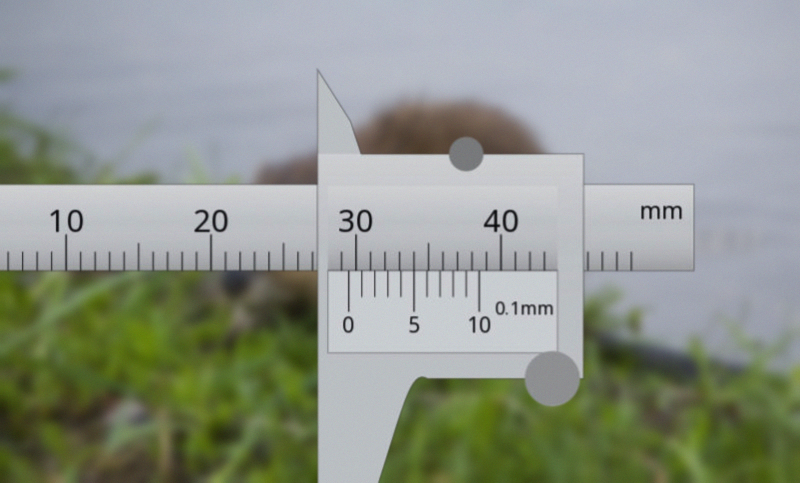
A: 29.5 mm
